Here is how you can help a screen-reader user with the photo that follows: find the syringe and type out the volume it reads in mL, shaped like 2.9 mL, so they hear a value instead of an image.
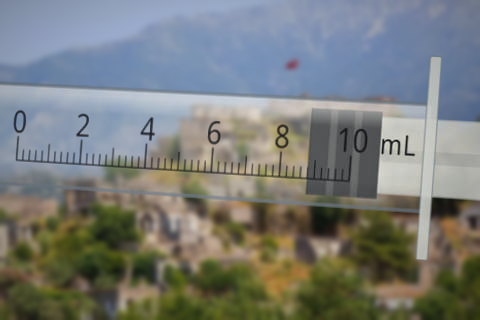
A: 8.8 mL
